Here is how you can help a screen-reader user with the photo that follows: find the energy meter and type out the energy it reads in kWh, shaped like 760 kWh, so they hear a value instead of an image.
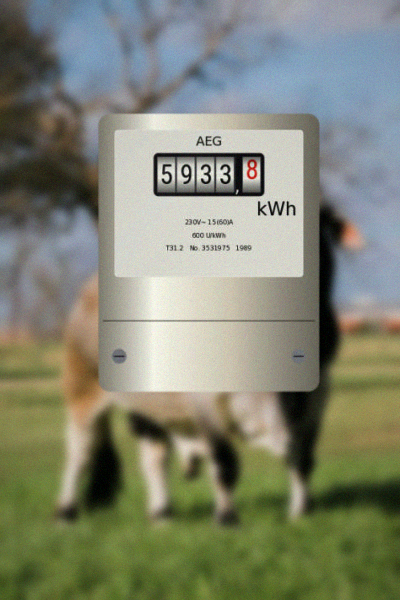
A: 5933.8 kWh
